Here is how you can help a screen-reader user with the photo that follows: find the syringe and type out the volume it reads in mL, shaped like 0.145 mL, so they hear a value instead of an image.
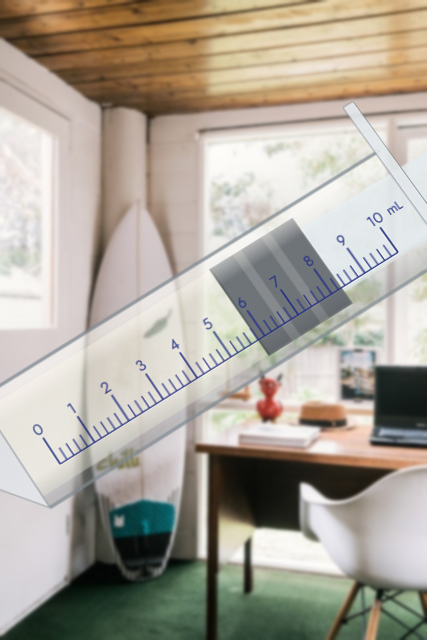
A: 5.8 mL
